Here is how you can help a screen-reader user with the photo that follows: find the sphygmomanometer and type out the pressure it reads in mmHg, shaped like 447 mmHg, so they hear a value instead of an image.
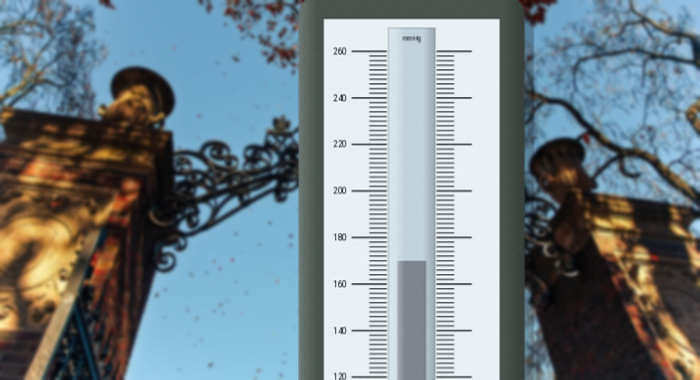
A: 170 mmHg
